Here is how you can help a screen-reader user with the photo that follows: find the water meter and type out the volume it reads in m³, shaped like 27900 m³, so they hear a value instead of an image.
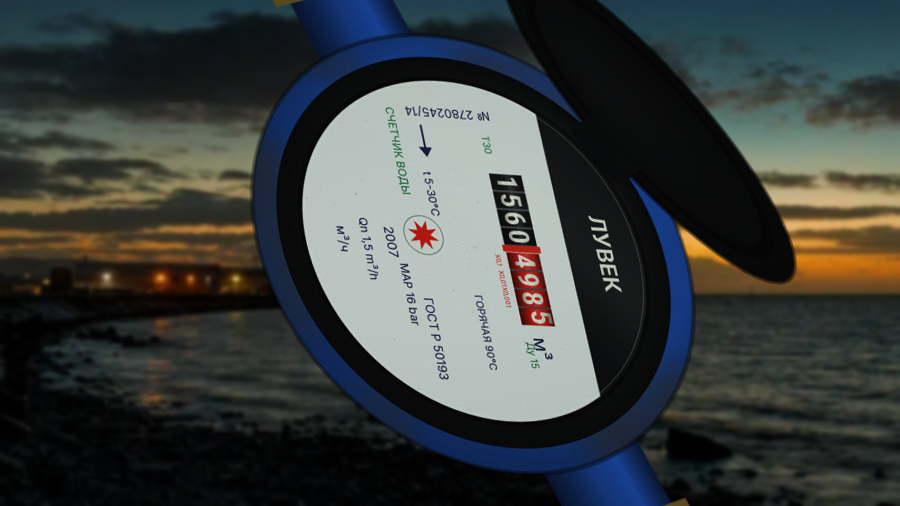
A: 1560.4985 m³
